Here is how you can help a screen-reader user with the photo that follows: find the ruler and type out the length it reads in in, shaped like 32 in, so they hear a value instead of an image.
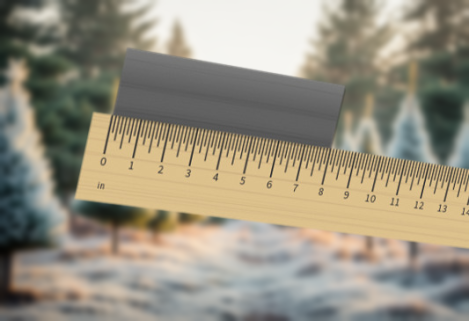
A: 8 in
